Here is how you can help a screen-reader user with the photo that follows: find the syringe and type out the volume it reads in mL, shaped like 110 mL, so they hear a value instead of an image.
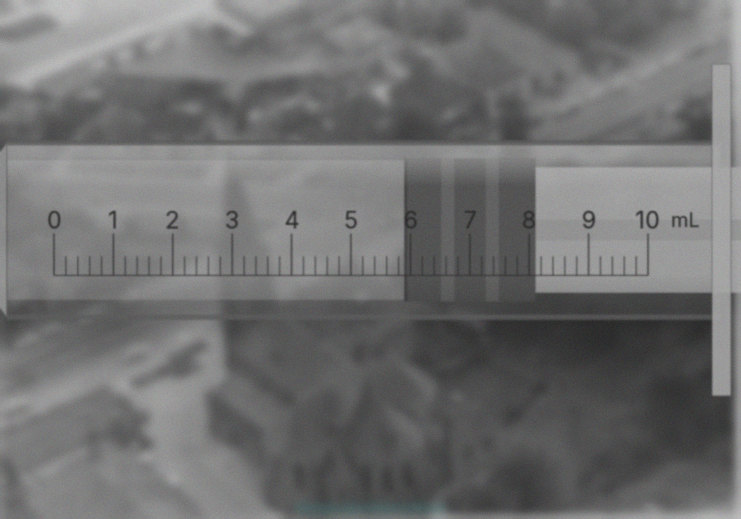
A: 5.9 mL
